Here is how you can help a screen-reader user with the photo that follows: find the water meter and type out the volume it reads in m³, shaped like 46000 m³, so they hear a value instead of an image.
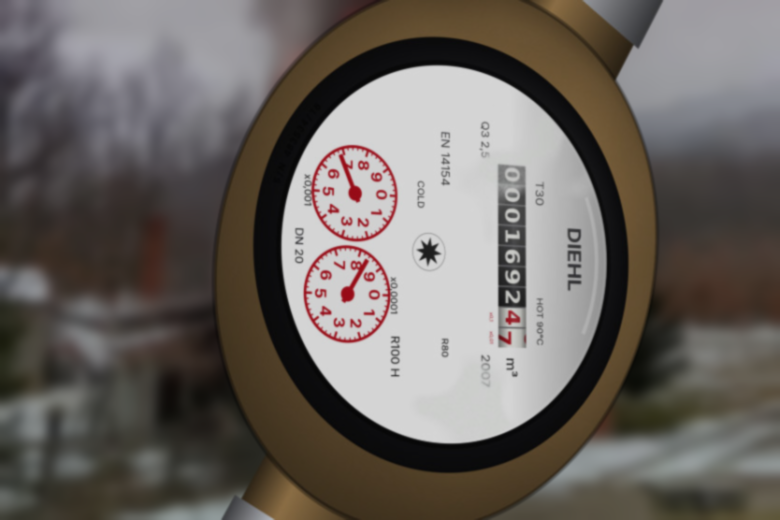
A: 1692.4668 m³
